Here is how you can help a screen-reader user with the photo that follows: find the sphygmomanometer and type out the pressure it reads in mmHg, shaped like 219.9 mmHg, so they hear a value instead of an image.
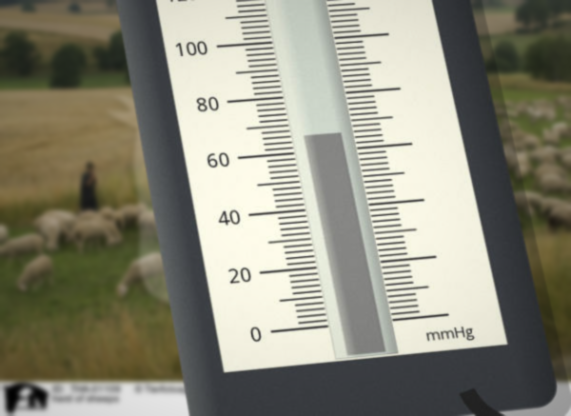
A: 66 mmHg
